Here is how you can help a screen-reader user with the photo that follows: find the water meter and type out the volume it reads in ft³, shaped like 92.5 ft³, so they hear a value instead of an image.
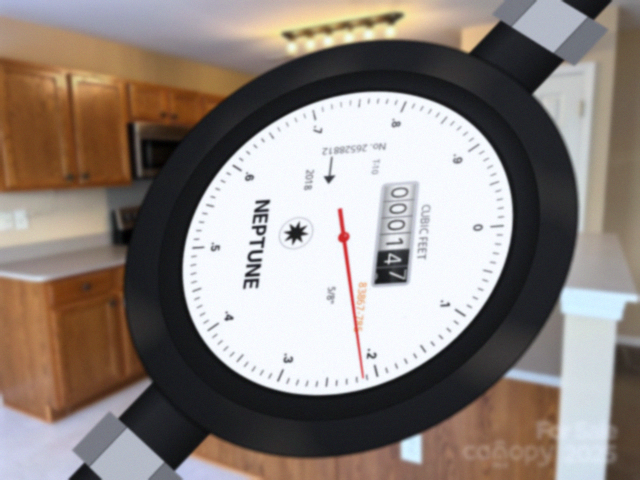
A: 147.21 ft³
